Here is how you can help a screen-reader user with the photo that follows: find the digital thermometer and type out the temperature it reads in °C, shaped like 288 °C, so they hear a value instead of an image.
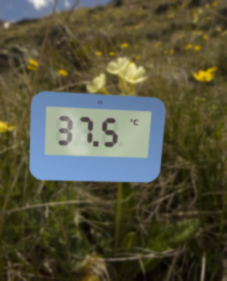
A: 37.5 °C
